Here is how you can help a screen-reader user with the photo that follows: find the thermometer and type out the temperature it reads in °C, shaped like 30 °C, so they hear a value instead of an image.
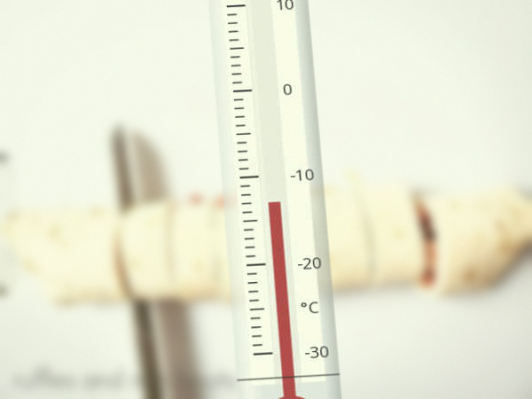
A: -13 °C
